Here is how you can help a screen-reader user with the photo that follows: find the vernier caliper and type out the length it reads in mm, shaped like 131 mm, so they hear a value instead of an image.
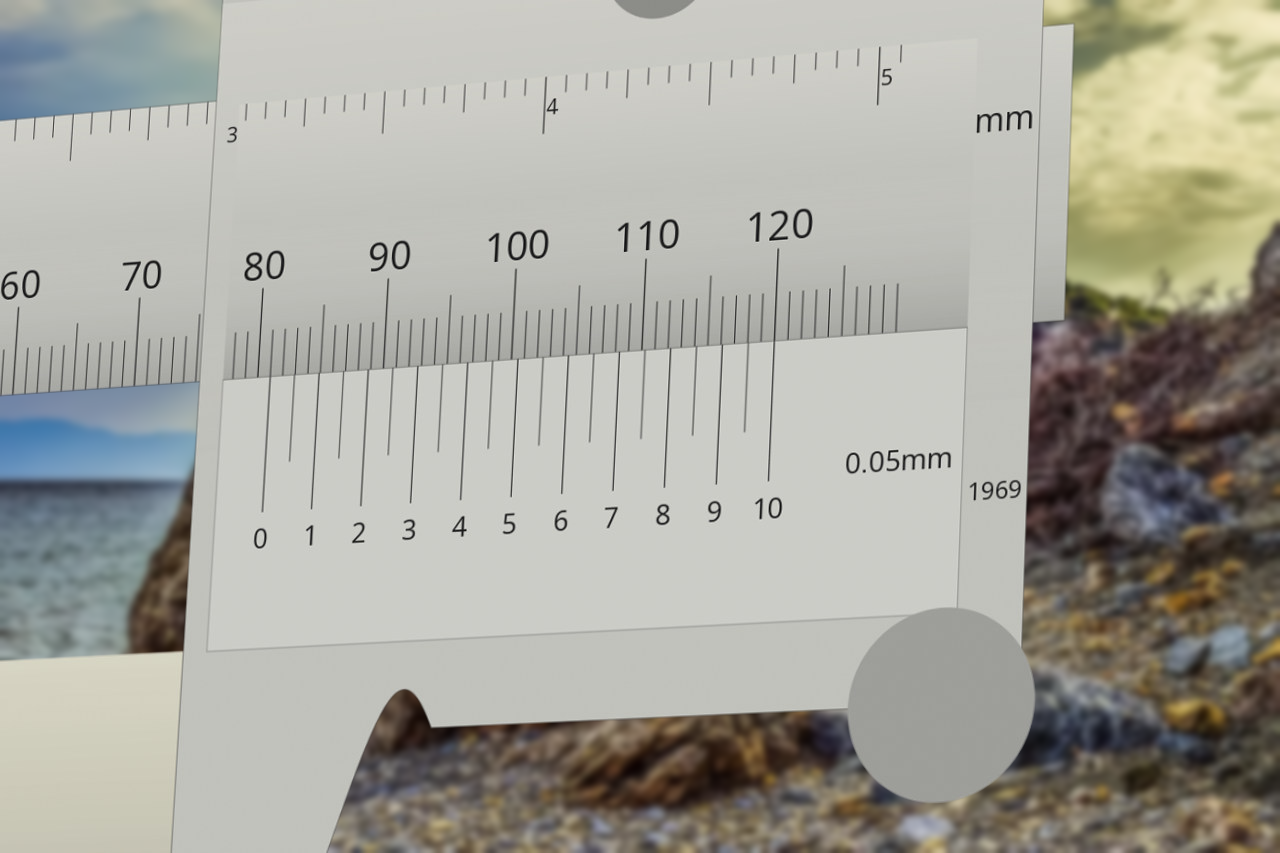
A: 81.0 mm
